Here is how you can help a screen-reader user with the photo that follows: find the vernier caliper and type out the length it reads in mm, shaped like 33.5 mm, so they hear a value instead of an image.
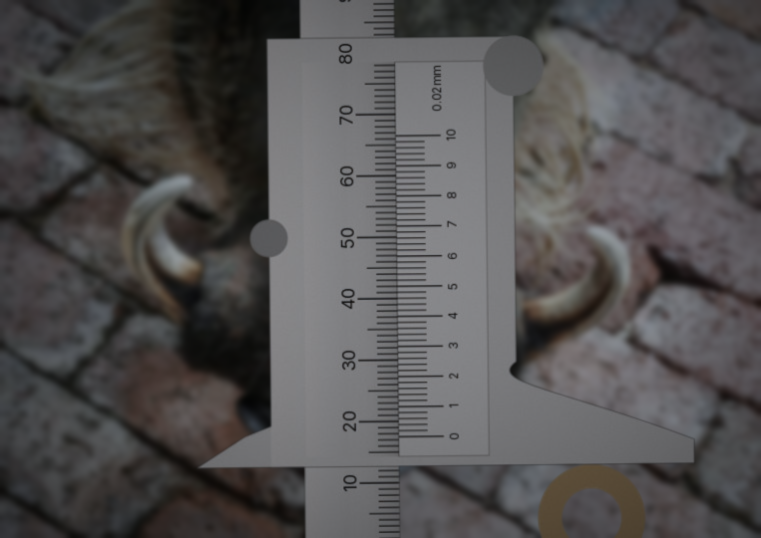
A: 17.5 mm
